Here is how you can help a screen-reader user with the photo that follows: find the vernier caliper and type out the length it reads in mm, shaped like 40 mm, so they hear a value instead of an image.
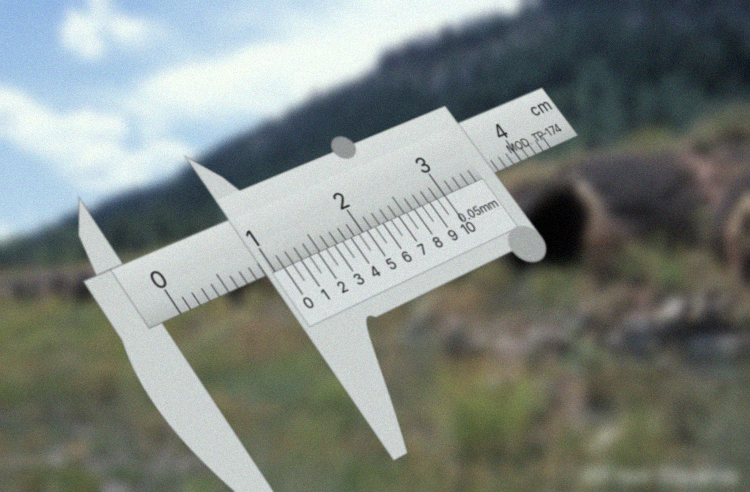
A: 11.0 mm
